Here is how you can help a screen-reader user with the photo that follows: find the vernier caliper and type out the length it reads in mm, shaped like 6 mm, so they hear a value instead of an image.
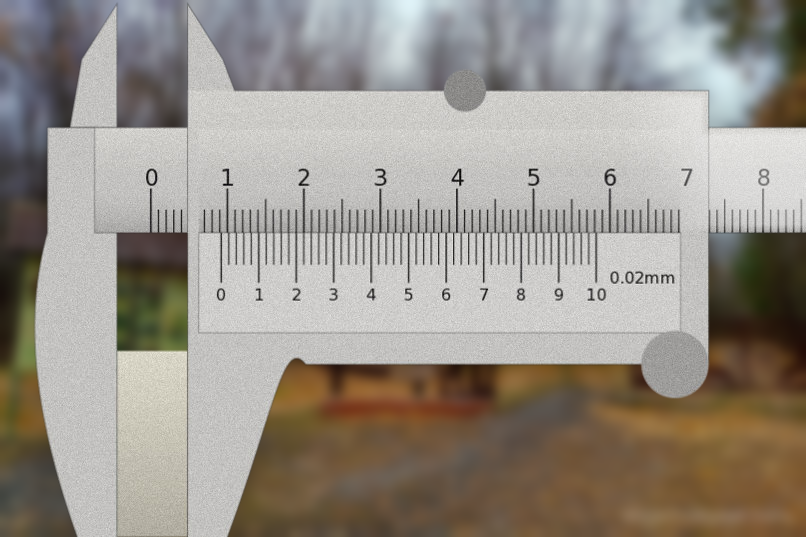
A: 9.2 mm
